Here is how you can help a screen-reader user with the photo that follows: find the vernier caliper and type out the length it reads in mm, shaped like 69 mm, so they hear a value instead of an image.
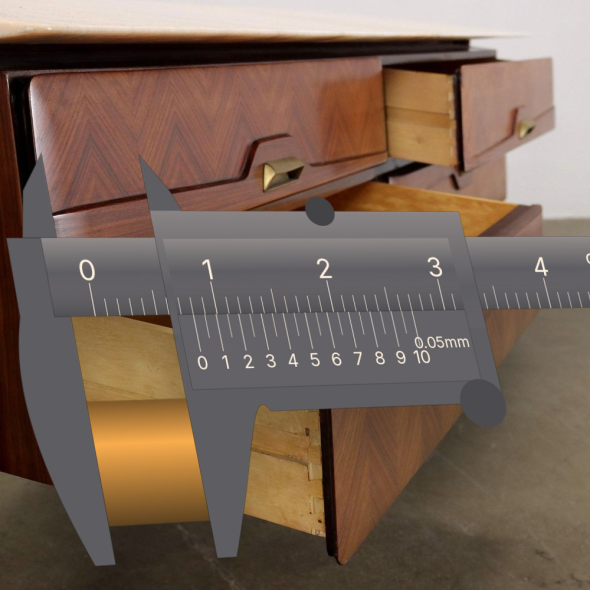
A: 8.0 mm
